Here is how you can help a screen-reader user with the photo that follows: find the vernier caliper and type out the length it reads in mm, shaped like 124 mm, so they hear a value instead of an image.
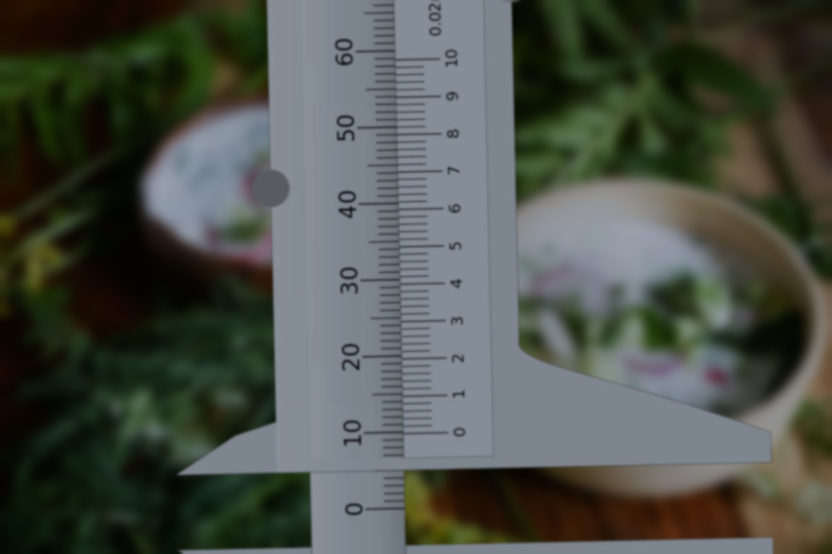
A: 9.8 mm
